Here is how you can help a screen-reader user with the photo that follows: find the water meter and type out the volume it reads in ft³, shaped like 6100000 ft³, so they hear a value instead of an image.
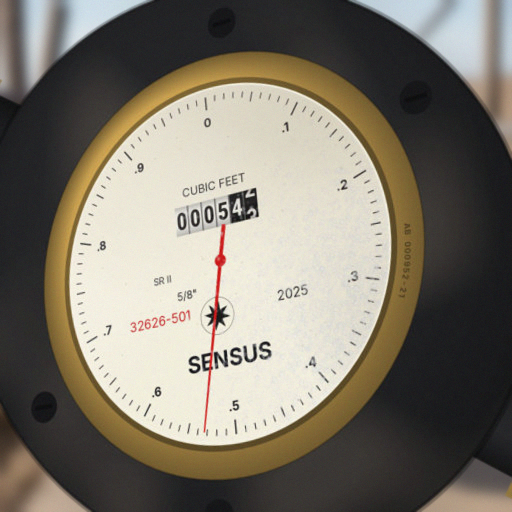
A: 542.53 ft³
